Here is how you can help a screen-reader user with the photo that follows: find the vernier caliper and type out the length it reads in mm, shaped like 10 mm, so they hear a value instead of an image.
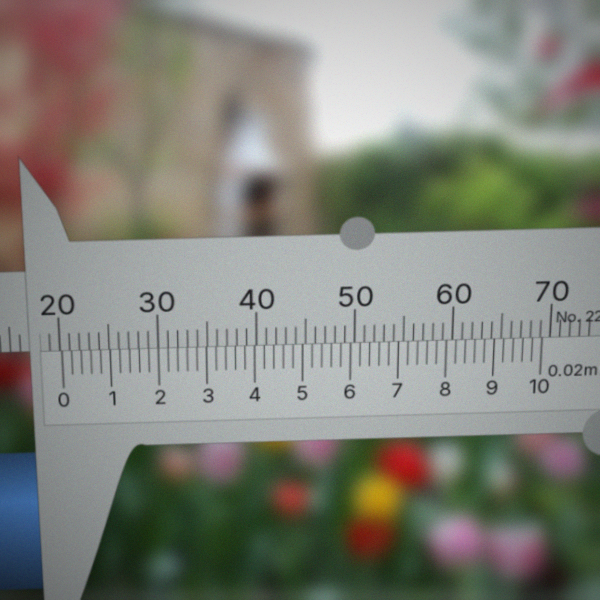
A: 20.2 mm
